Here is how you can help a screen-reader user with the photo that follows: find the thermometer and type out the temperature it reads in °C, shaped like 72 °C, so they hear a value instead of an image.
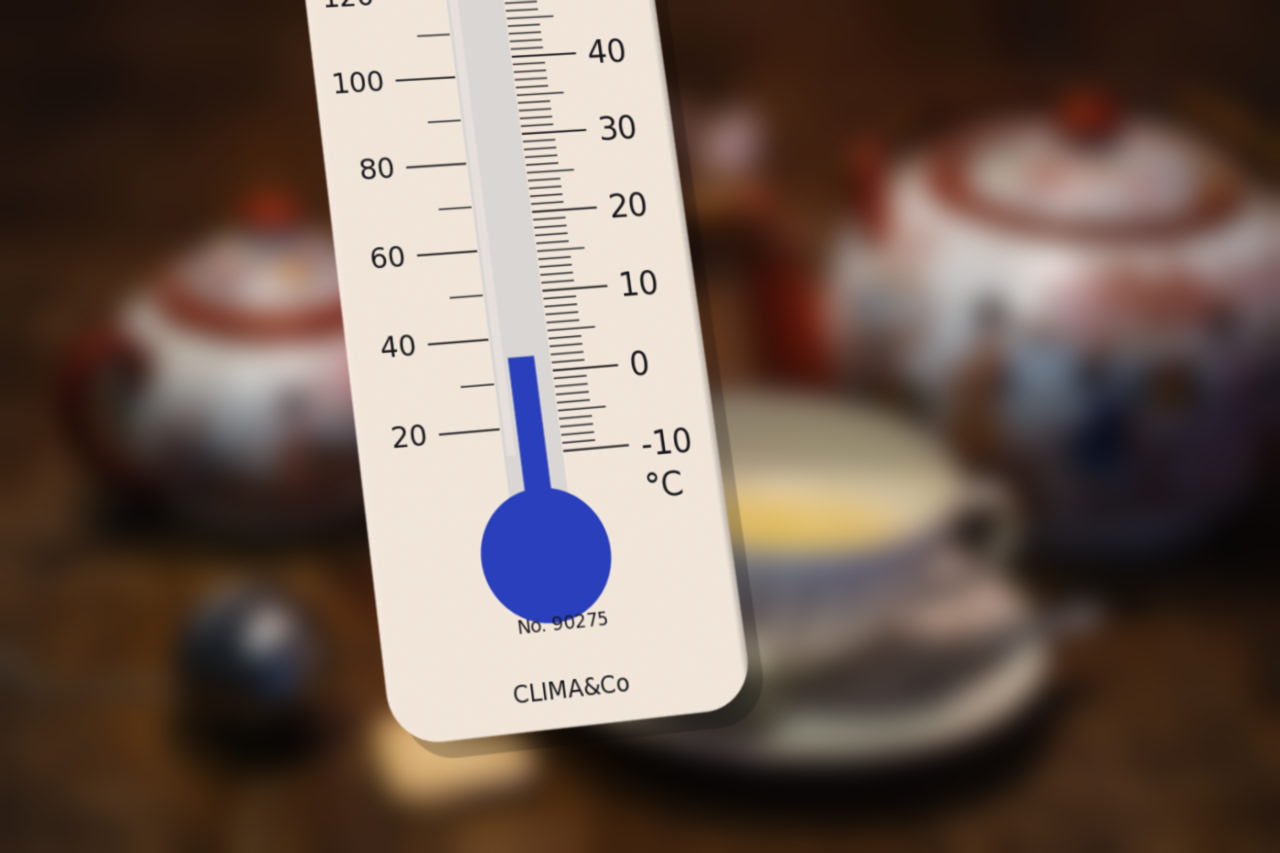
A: 2 °C
